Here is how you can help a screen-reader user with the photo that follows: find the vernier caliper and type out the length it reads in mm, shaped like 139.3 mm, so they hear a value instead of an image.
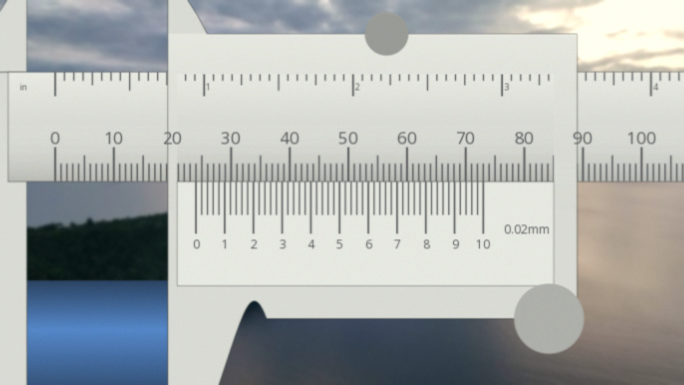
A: 24.0 mm
